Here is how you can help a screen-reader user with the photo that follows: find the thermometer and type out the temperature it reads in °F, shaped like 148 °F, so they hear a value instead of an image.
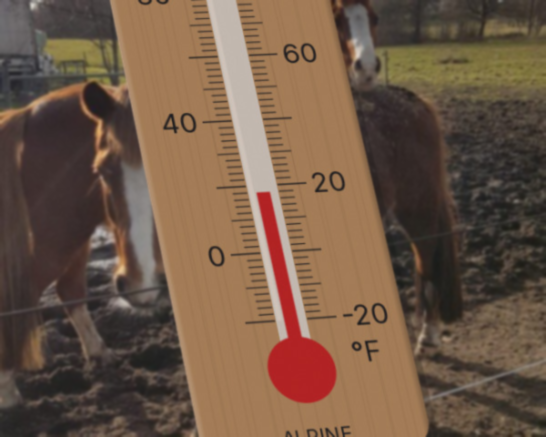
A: 18 °F
